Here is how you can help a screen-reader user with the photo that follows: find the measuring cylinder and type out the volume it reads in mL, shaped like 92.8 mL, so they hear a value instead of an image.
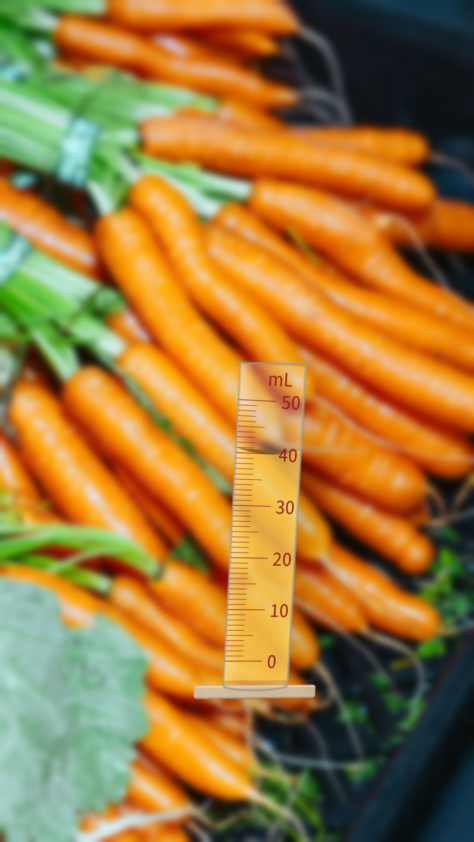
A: 40 mL
